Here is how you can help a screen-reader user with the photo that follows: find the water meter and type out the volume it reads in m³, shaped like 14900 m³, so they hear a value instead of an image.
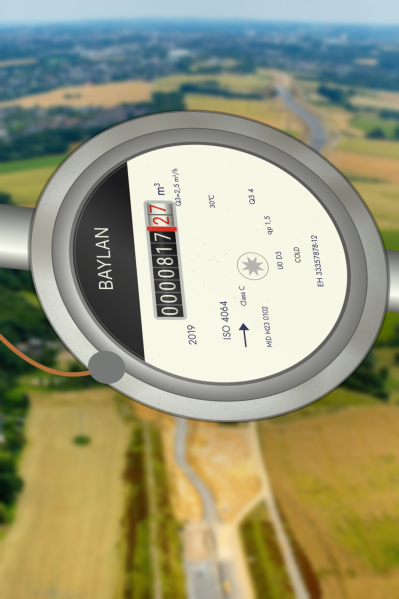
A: 817.27 m³
